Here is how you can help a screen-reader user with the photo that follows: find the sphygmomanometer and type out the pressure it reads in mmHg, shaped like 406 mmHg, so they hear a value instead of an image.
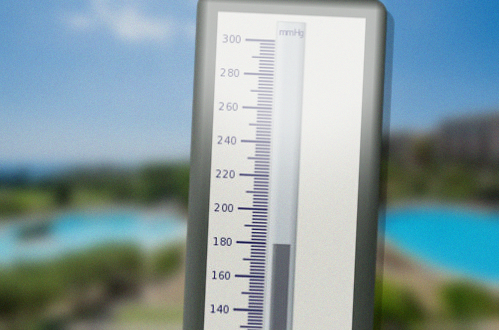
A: 180 mmHg
